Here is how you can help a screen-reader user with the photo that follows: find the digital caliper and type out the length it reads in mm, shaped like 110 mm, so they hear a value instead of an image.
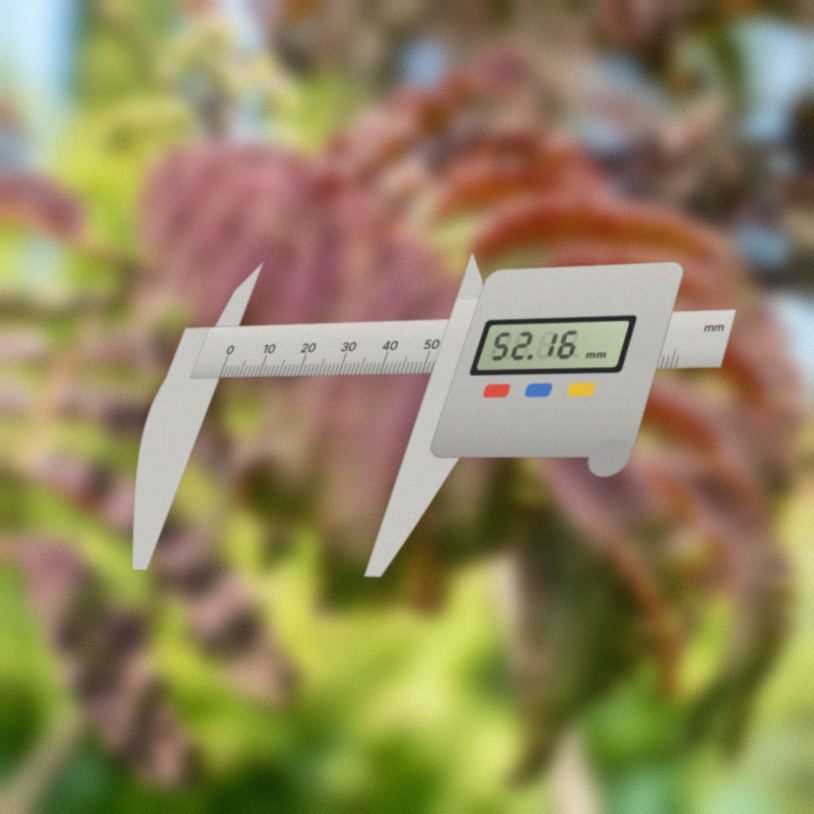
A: 52.16 mm
